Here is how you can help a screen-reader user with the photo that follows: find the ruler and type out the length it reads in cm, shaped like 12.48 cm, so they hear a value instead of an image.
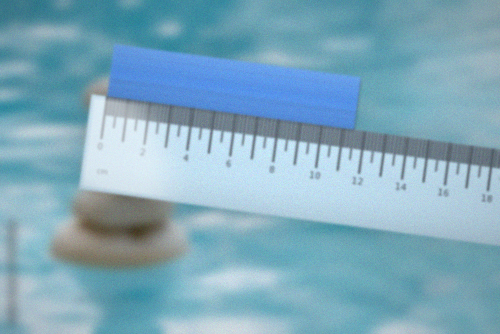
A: 11.5 cm
